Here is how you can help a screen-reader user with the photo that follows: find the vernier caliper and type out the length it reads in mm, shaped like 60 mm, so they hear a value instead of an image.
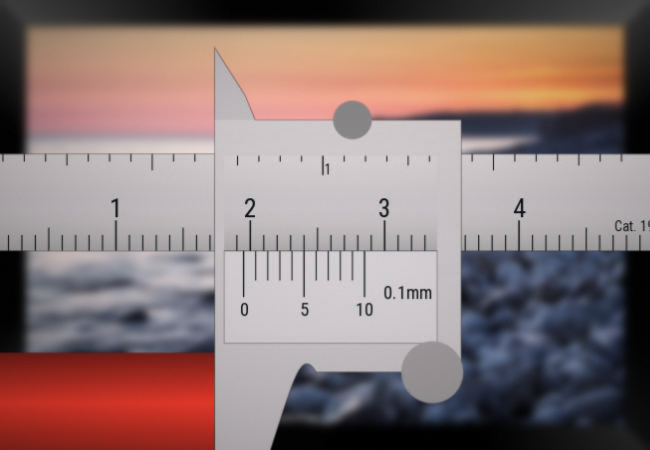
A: 19.5 mm
